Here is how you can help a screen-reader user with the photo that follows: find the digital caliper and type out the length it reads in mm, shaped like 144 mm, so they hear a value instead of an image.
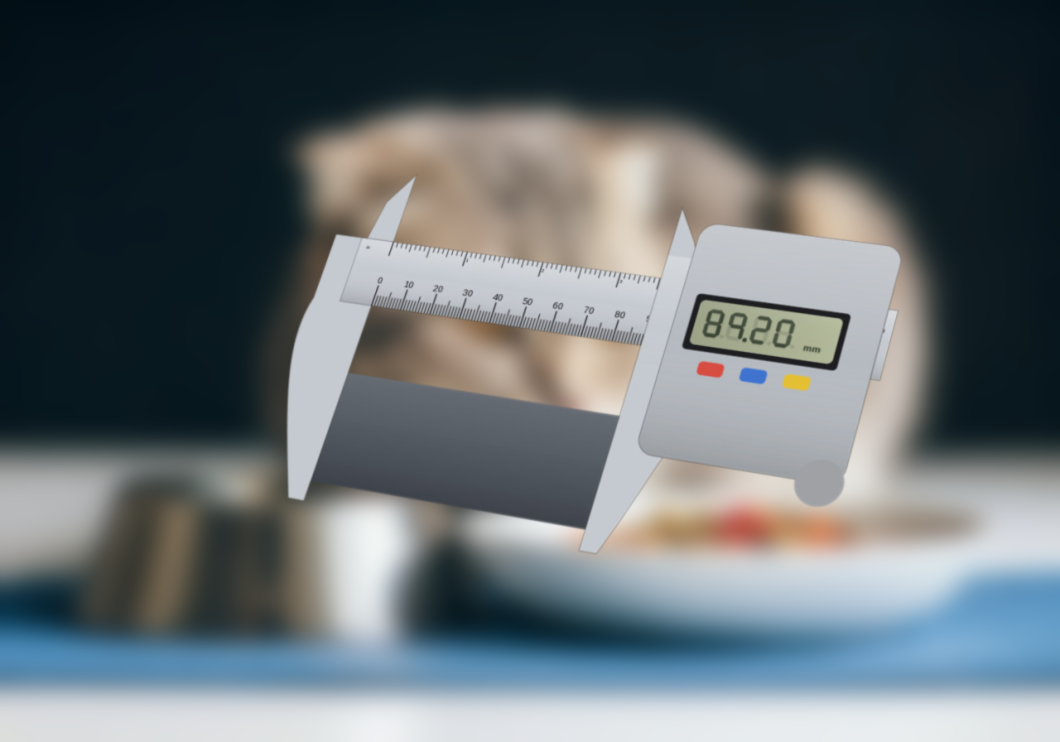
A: 89.20 mm
